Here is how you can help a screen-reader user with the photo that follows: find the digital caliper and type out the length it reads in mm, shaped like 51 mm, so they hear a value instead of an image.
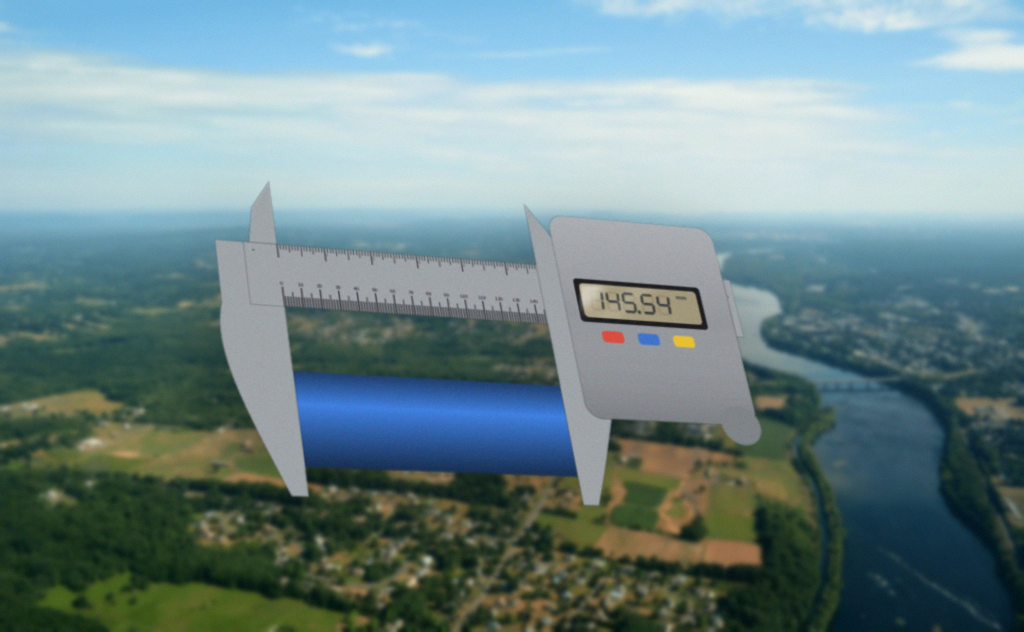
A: 145.54 mm
